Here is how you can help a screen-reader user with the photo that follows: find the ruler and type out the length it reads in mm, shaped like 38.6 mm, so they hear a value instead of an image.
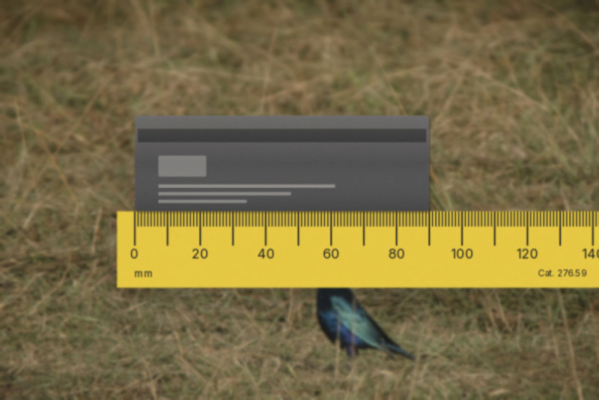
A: 90 mm
